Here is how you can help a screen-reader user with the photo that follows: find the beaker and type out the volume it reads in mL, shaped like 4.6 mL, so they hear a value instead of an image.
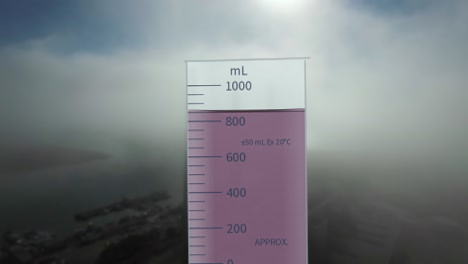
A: 850 mL
